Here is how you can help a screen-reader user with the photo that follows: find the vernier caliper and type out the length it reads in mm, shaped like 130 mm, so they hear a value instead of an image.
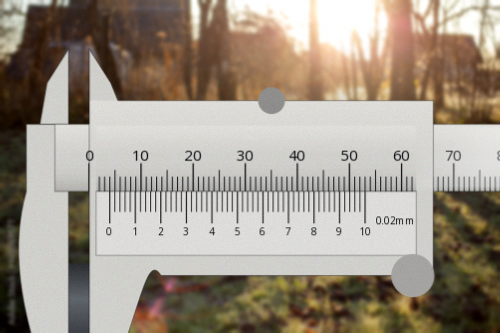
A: 4.0 mm
